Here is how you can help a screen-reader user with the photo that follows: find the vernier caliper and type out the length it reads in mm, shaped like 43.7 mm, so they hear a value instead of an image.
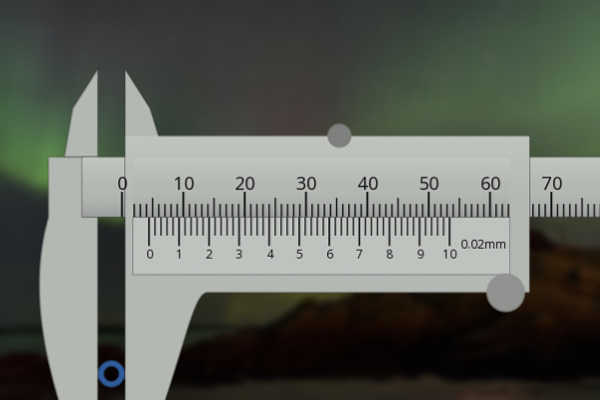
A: 4.4 mm
